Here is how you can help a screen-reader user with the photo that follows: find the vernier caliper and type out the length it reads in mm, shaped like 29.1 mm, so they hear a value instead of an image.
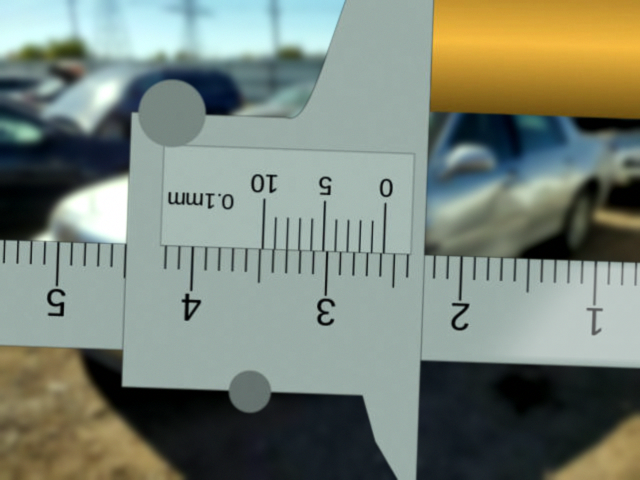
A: 25.8 mm
